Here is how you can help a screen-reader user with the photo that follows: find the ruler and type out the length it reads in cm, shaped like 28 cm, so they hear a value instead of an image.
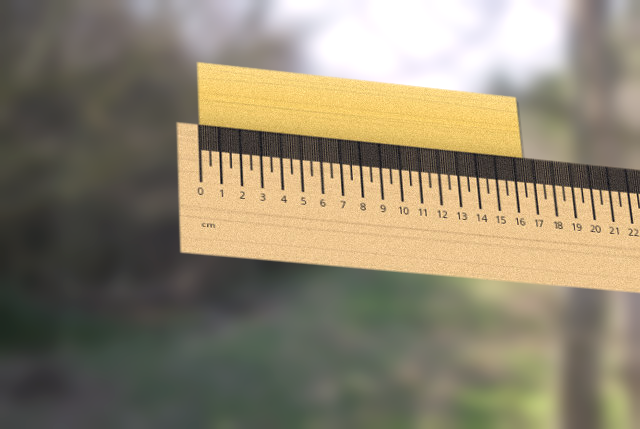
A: 16.5 cm
